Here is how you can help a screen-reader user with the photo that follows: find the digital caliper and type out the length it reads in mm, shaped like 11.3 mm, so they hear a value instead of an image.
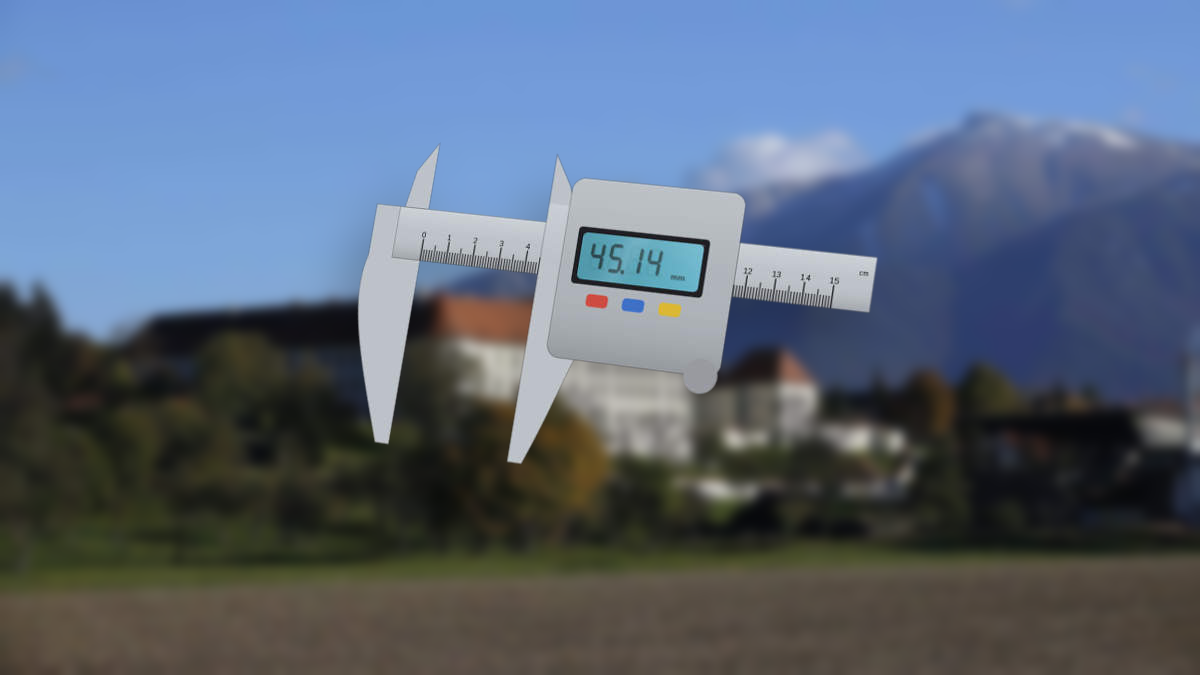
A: 45.14 mm
